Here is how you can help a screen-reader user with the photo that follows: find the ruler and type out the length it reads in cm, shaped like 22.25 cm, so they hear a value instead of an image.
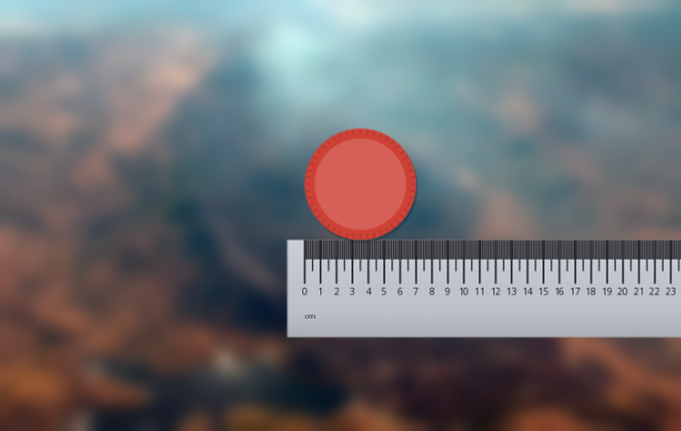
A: 7 cm
